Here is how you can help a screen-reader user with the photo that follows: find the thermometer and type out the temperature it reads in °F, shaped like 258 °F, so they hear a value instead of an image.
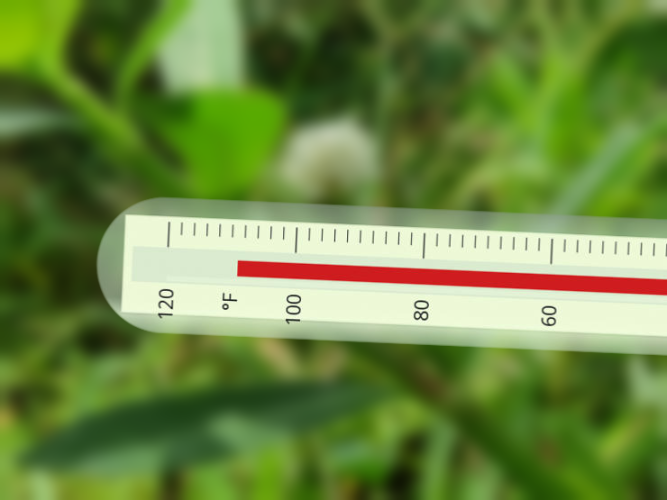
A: 109 °F
